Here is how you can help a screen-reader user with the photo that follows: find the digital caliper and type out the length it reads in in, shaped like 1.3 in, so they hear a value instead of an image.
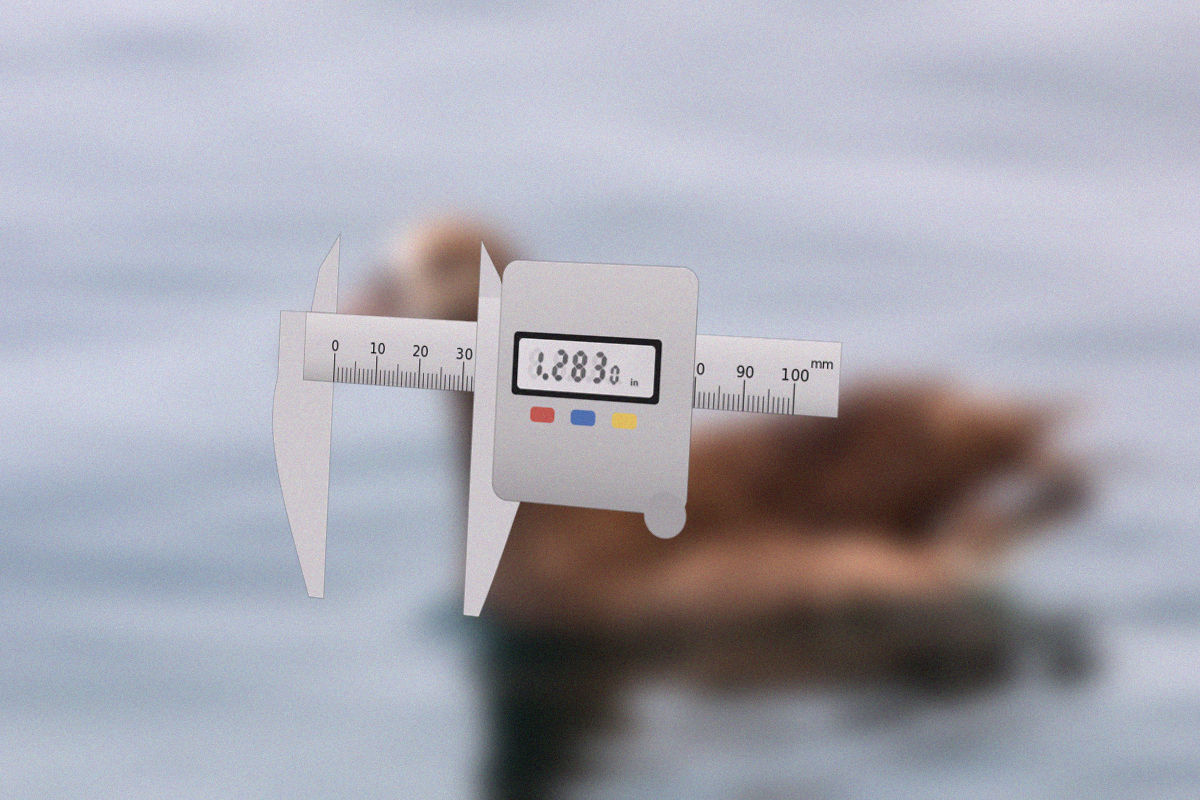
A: 1.2830 in
